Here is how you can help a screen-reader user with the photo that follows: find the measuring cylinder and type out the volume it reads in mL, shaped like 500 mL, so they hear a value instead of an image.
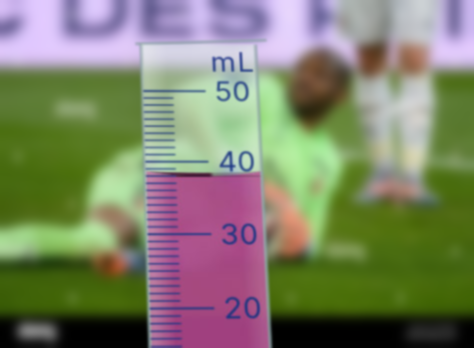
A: 38 mL
